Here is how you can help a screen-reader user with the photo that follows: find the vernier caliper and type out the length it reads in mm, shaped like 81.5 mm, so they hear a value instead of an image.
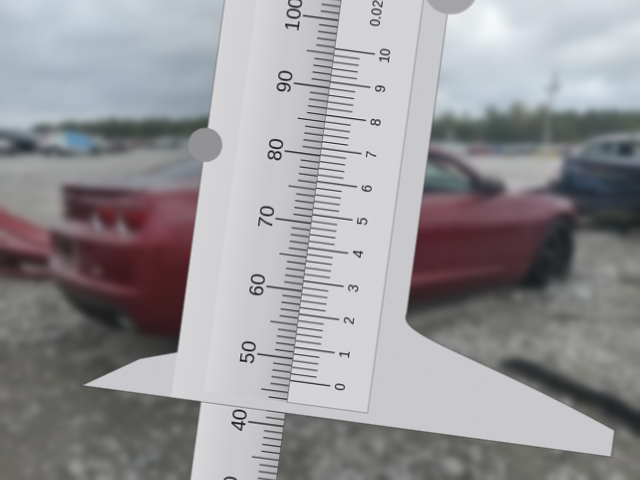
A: 46.8 mm
